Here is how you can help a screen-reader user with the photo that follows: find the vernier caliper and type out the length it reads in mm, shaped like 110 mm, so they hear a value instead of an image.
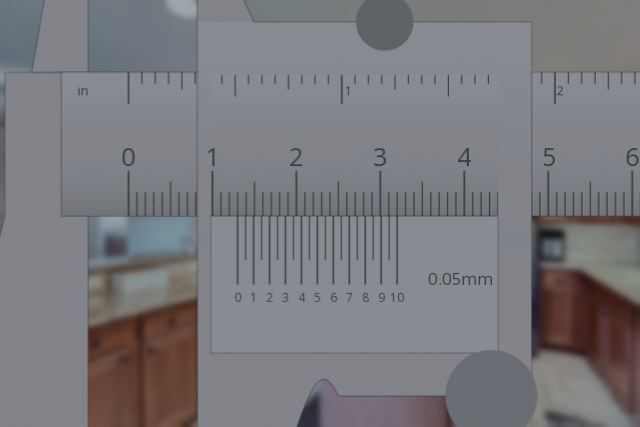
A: 13.0 mm
